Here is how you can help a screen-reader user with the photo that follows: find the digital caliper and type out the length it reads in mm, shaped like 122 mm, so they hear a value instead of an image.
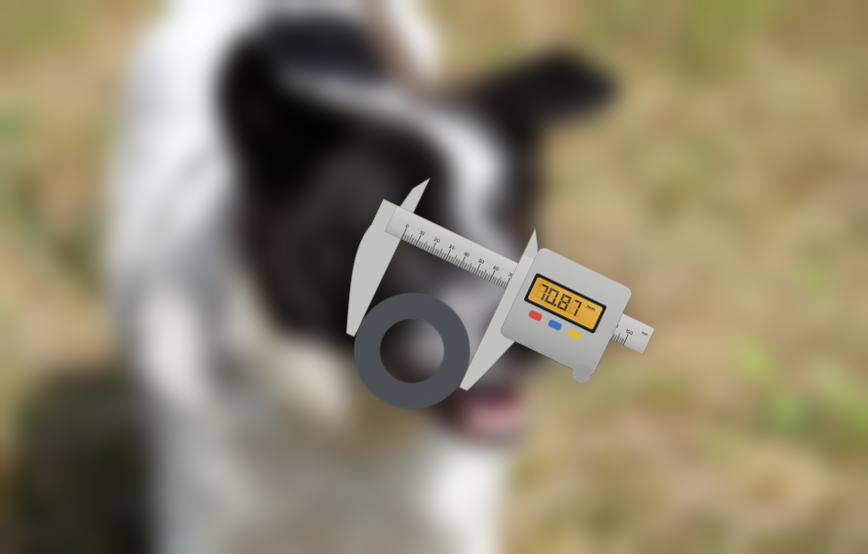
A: 70.87 mm
